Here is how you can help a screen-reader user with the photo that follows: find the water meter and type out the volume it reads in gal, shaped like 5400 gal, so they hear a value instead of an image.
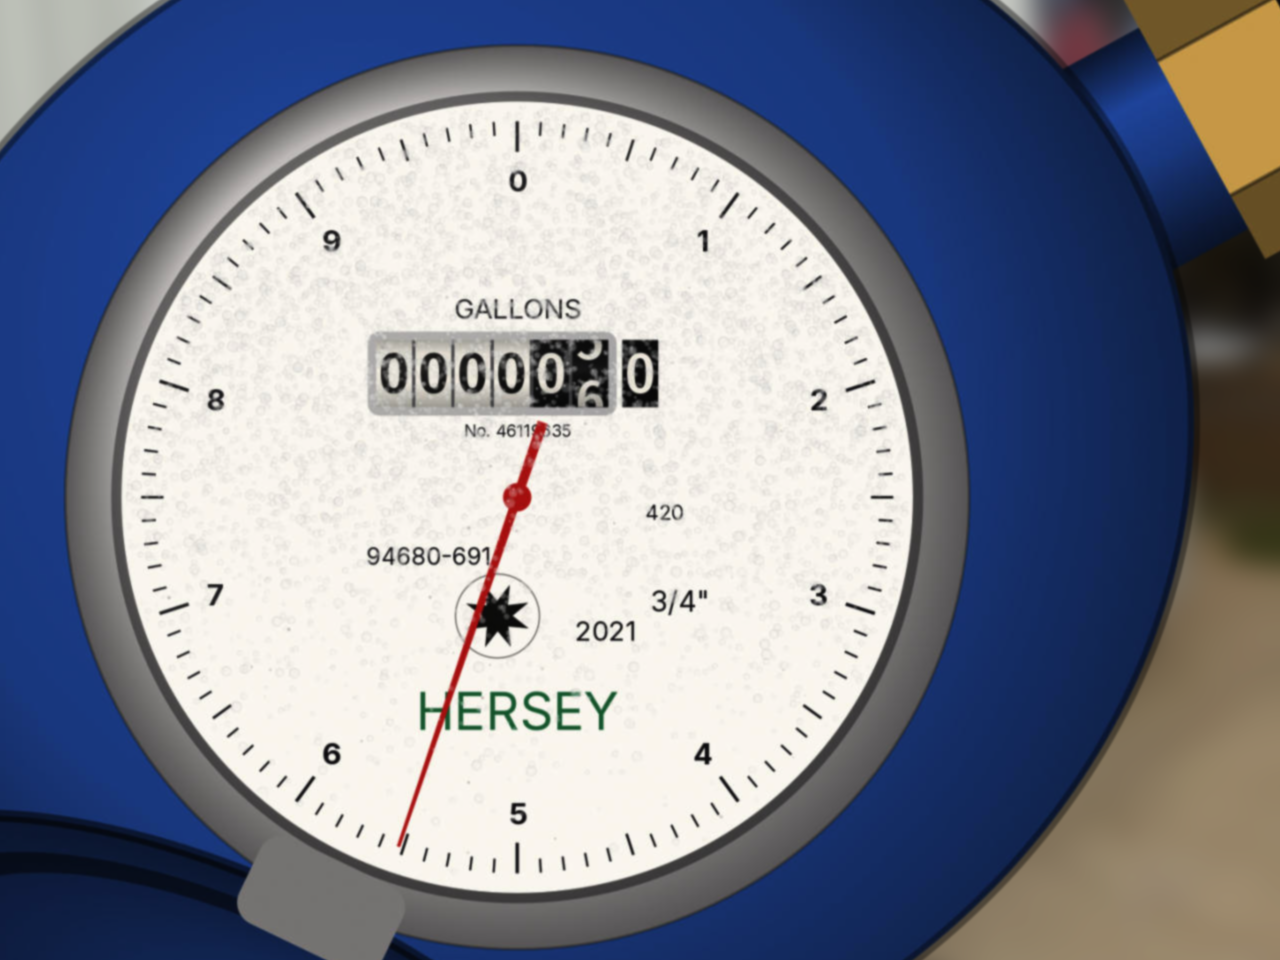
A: 55.5 gal
